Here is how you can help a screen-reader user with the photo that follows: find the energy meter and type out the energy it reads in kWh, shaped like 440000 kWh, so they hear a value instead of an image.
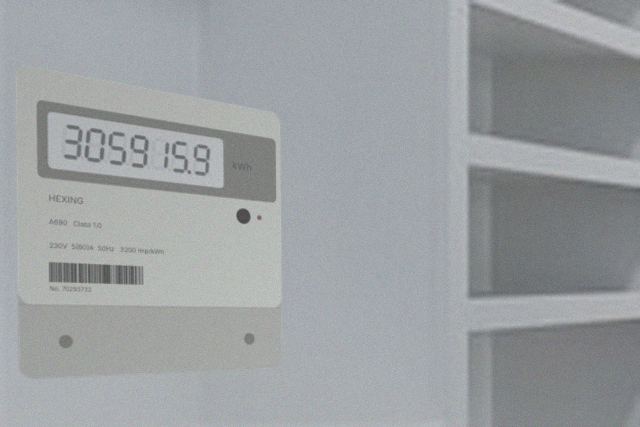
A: 305915.9 kWh
